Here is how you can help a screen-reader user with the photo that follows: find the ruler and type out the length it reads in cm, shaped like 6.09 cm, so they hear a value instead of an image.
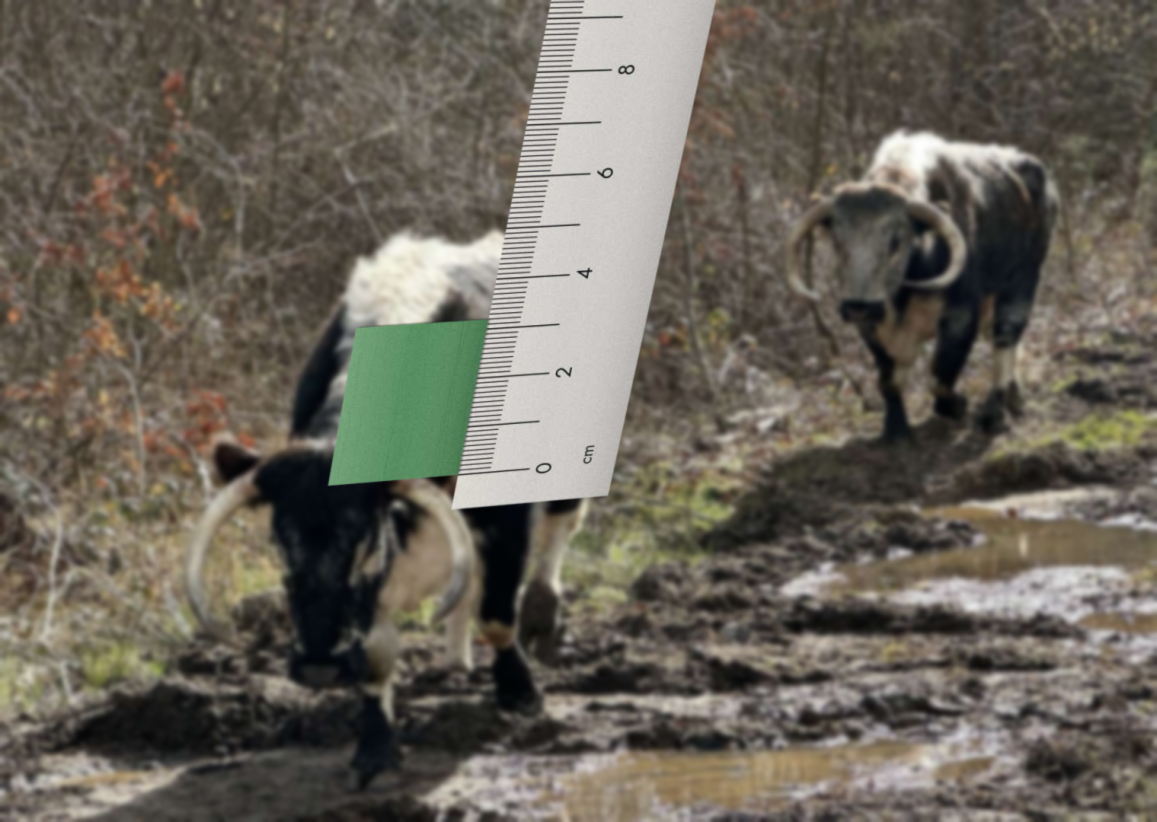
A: 3.2 cm
